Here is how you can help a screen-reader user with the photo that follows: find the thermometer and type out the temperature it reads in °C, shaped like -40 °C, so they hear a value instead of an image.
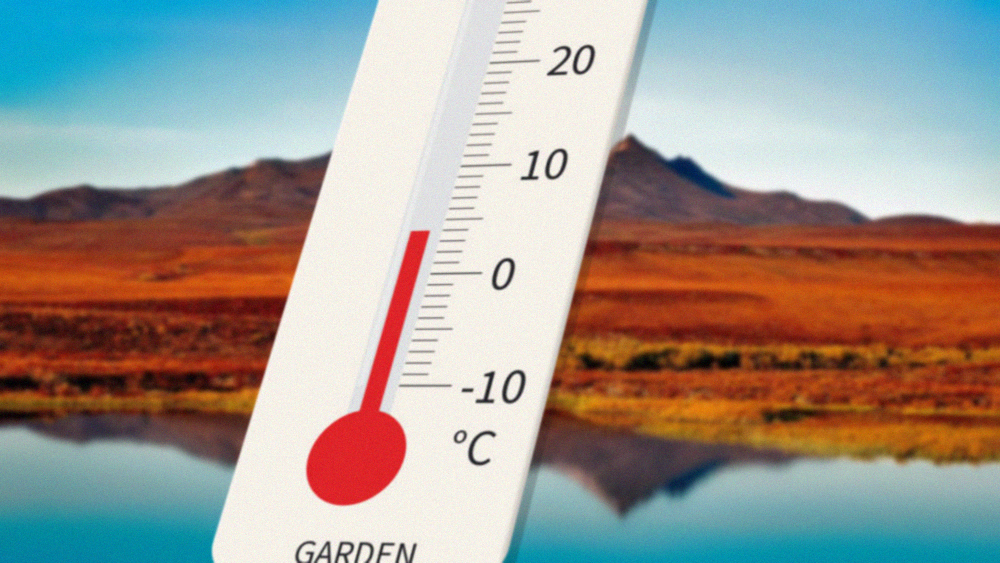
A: 4 °C
